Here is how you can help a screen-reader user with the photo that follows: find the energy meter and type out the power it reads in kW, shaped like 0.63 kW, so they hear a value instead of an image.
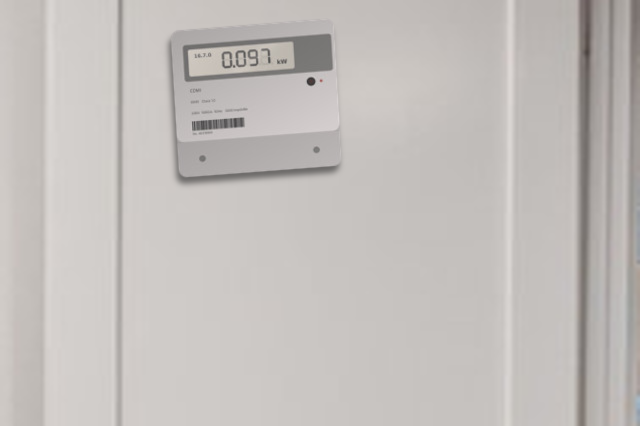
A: 0.097 kW
